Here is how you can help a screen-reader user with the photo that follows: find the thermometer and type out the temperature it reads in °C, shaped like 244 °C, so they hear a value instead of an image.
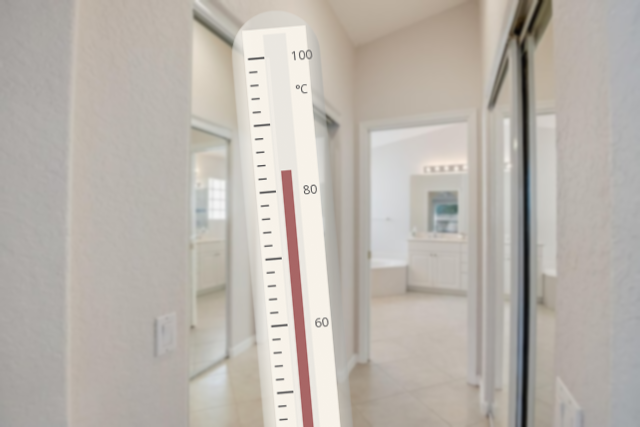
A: 83 °C
